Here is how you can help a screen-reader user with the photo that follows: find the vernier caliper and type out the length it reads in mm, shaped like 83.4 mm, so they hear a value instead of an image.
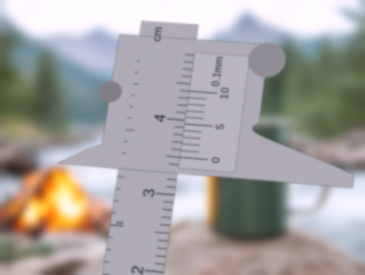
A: 35.0 mm
